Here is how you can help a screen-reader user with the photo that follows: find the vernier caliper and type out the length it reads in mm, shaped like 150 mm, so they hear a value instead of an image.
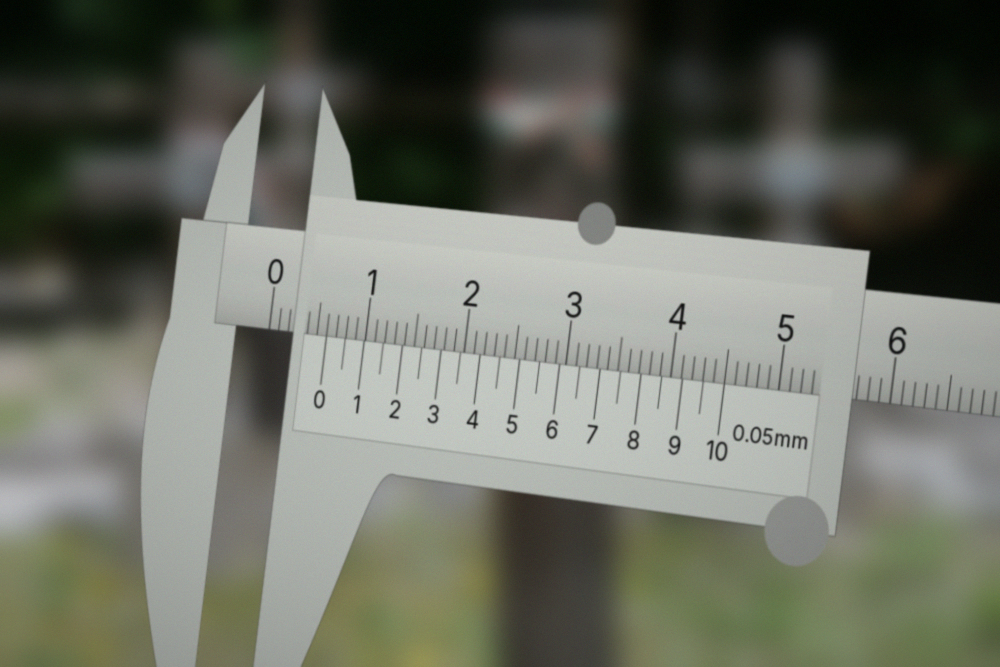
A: 6.0 mm
